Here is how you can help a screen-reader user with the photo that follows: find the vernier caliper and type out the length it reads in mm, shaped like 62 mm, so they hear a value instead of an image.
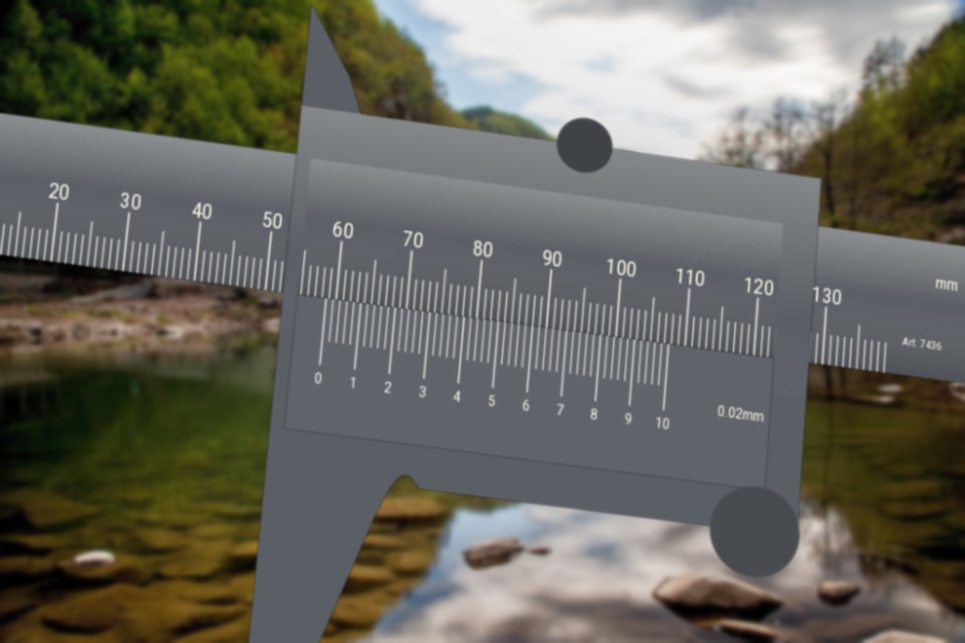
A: 58.6 mm
